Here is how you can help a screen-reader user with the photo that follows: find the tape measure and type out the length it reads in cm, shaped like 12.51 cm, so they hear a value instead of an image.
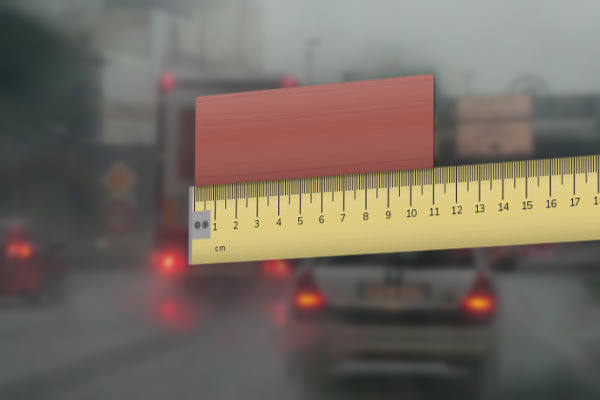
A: 11 cm
